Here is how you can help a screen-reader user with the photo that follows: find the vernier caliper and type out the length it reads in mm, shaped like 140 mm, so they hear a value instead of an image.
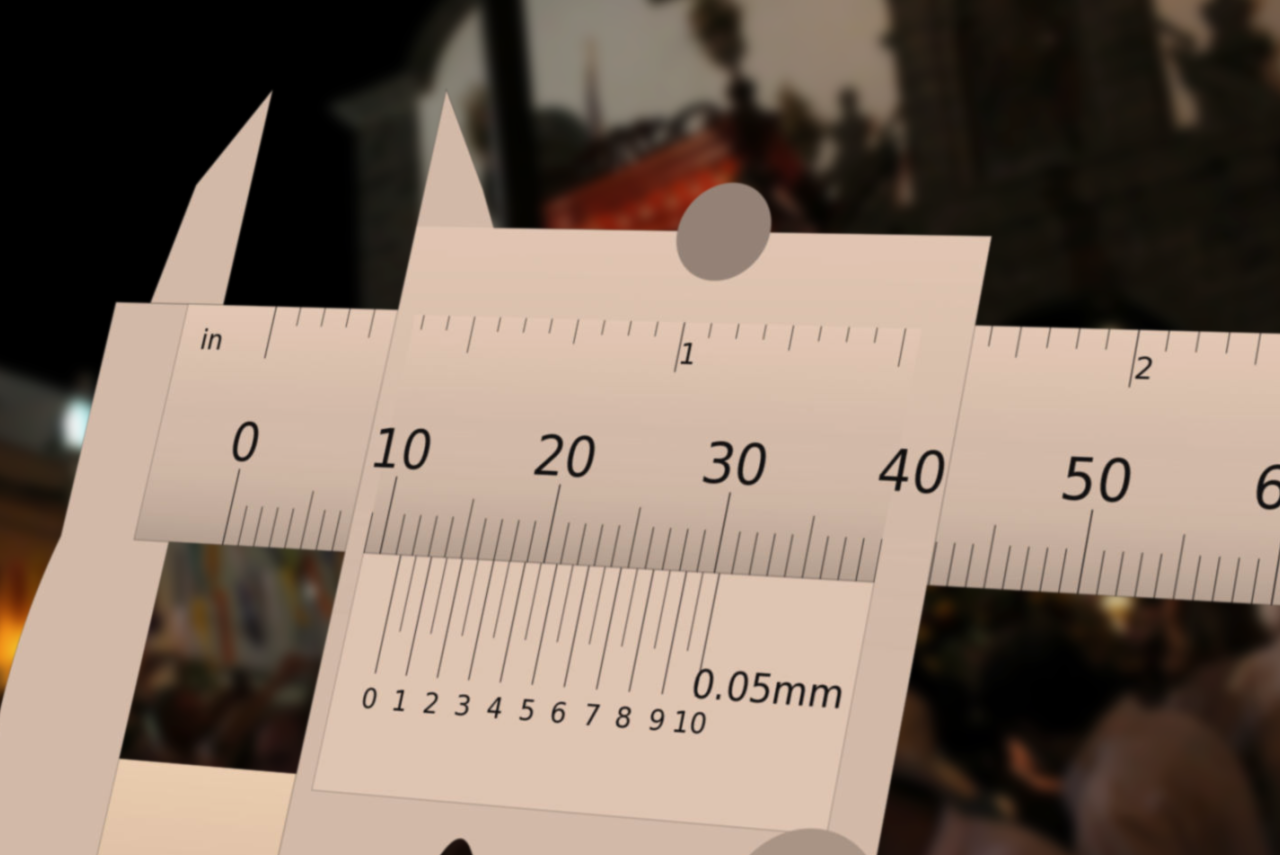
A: 11.3 mm
